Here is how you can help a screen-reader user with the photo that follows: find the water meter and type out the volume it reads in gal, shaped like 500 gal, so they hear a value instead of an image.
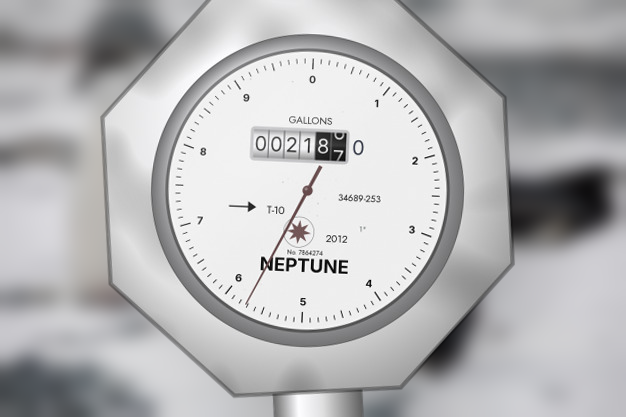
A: 21865.7 gal
